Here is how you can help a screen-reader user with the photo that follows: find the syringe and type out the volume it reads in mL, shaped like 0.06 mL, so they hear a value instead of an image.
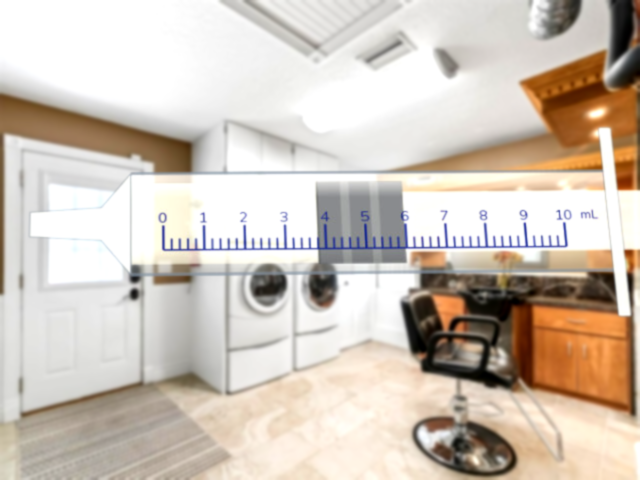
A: 3.8 mL
